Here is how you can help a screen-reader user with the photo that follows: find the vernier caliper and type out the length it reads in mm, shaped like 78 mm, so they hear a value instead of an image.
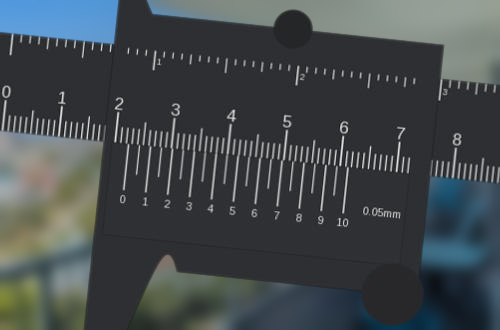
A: 22.4 mm
